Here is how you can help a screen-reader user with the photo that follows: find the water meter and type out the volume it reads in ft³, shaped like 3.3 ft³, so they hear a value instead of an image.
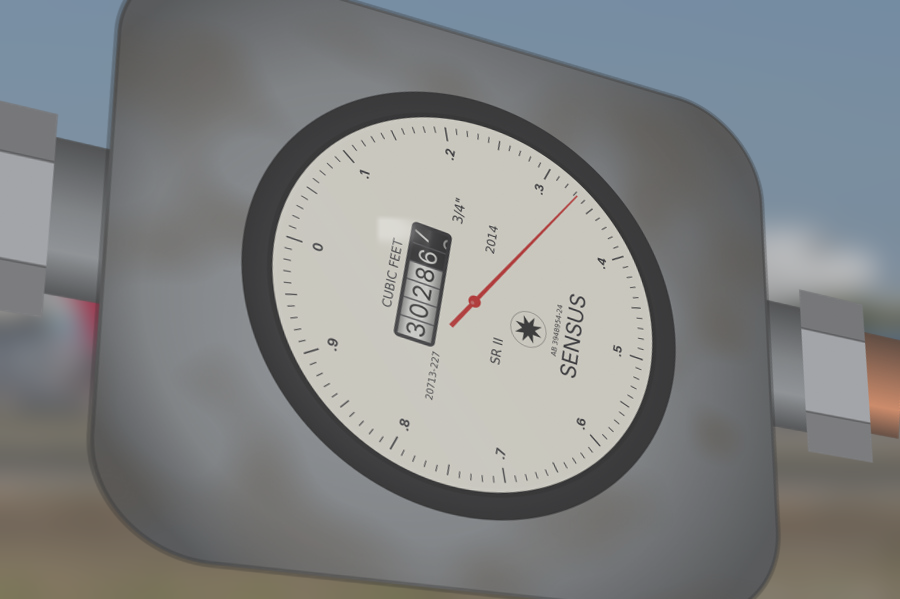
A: 302867.33 ft³
